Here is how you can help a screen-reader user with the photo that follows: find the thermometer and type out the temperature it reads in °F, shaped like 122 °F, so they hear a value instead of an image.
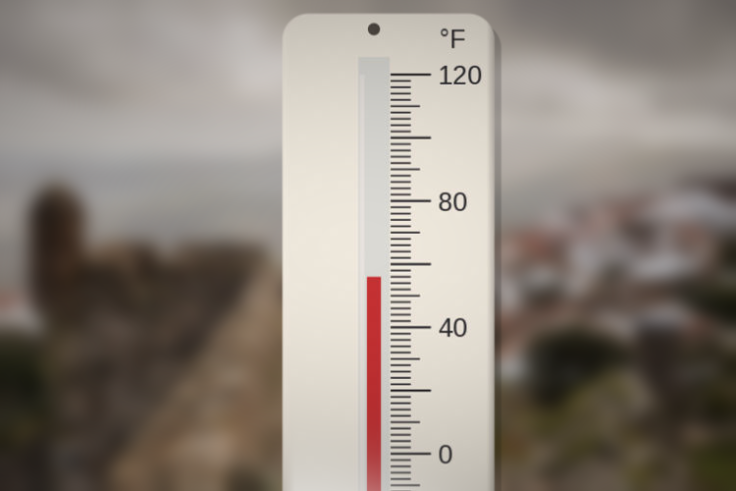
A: 56 °F
